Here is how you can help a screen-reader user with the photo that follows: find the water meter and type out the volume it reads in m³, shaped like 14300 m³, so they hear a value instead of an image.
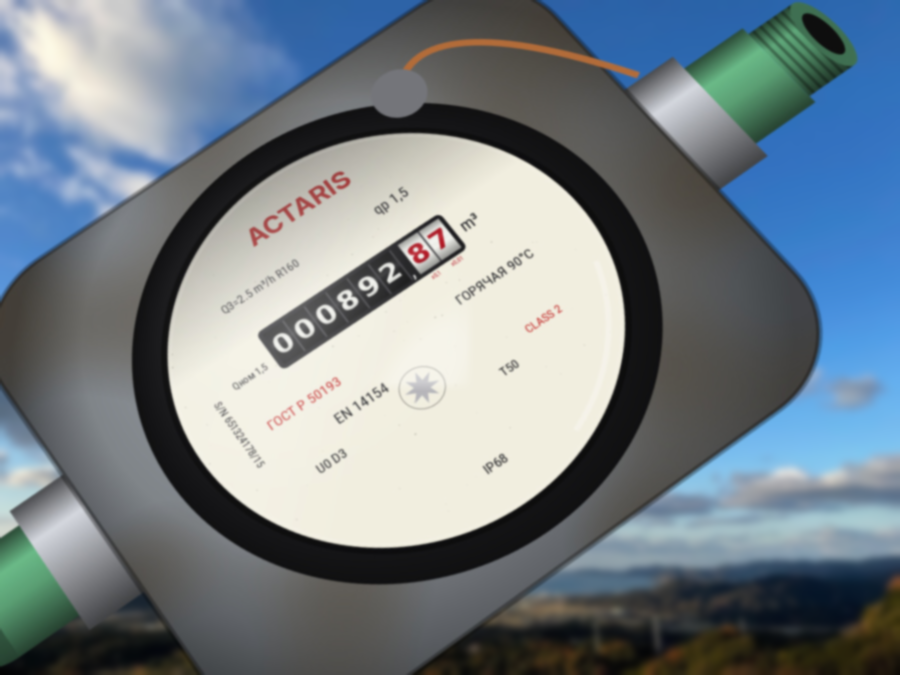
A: 892.87 m³
